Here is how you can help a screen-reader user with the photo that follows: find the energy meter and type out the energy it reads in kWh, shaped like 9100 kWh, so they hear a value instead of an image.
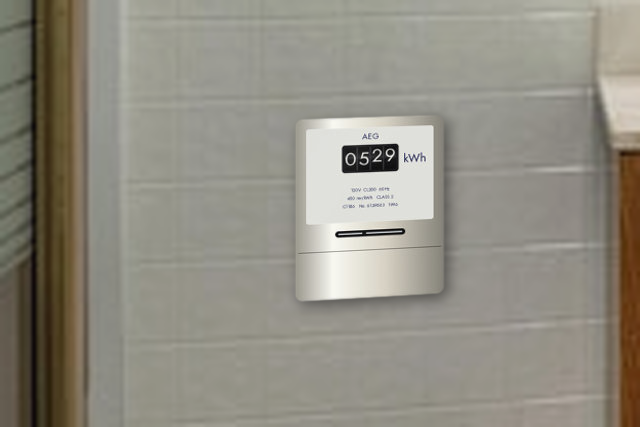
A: 529 kWh
